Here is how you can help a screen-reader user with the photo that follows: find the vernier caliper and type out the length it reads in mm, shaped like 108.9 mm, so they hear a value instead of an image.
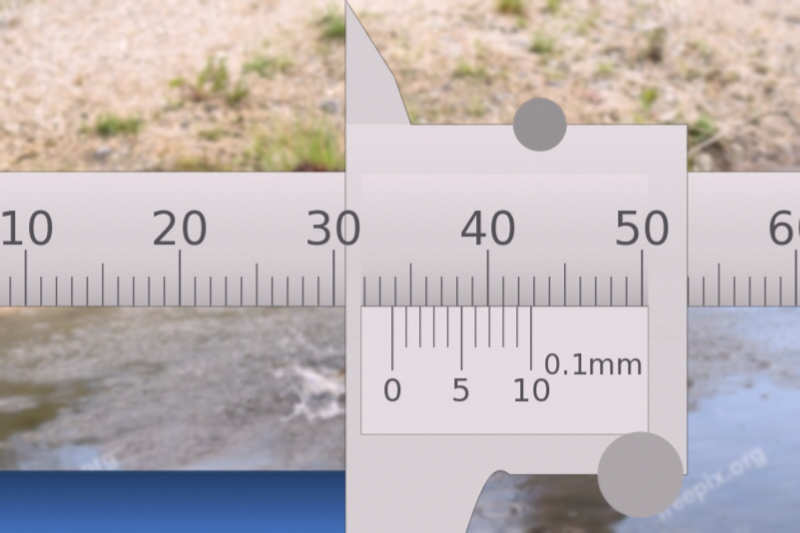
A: 33.8 mm
